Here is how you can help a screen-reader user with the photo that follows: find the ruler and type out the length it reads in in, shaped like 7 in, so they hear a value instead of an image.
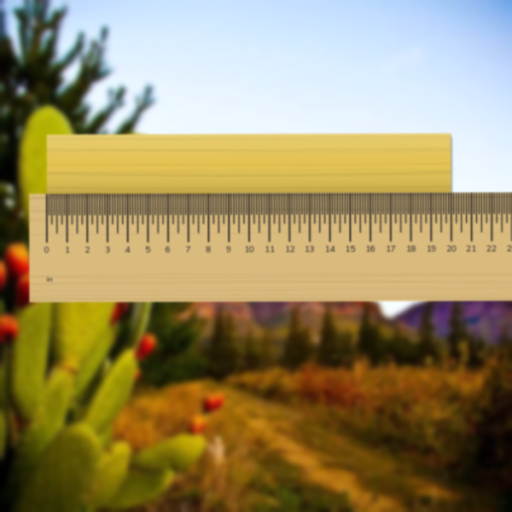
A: 20 in
